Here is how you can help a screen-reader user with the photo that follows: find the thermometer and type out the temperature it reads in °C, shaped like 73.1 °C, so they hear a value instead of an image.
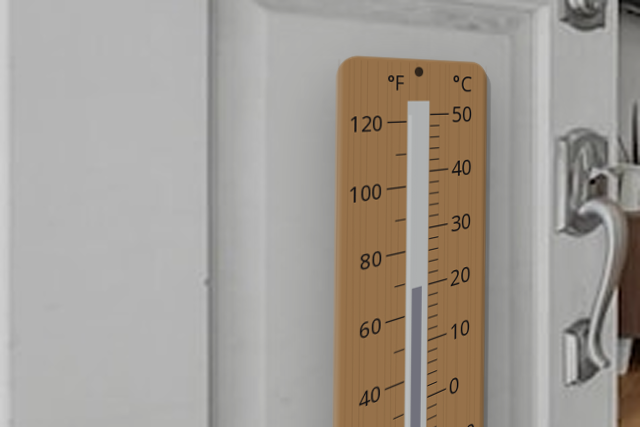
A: 20 °C
